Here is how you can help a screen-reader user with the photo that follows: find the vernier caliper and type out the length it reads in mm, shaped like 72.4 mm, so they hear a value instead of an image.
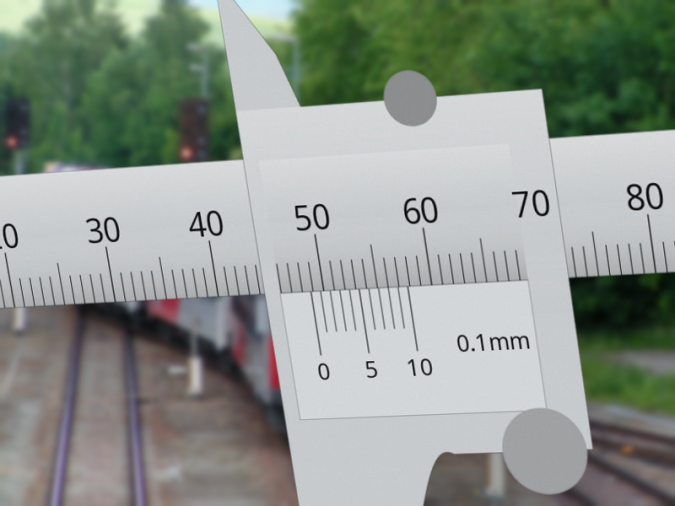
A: 48.8 mm
